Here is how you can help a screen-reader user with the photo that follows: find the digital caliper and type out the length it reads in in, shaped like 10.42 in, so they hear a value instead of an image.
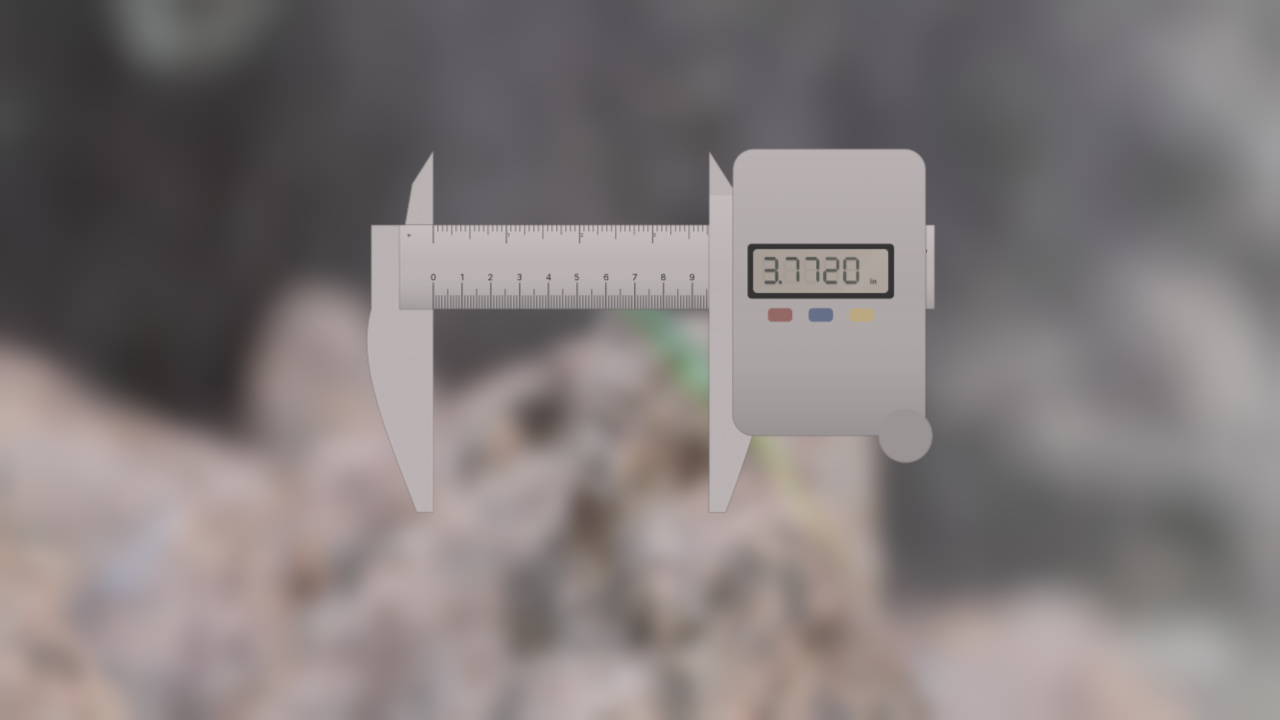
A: 3.7720 in
